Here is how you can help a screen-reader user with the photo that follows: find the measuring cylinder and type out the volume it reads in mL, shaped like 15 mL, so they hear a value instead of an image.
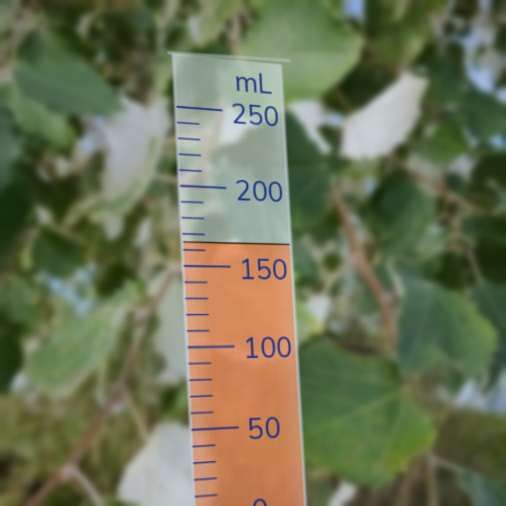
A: 165 mL
